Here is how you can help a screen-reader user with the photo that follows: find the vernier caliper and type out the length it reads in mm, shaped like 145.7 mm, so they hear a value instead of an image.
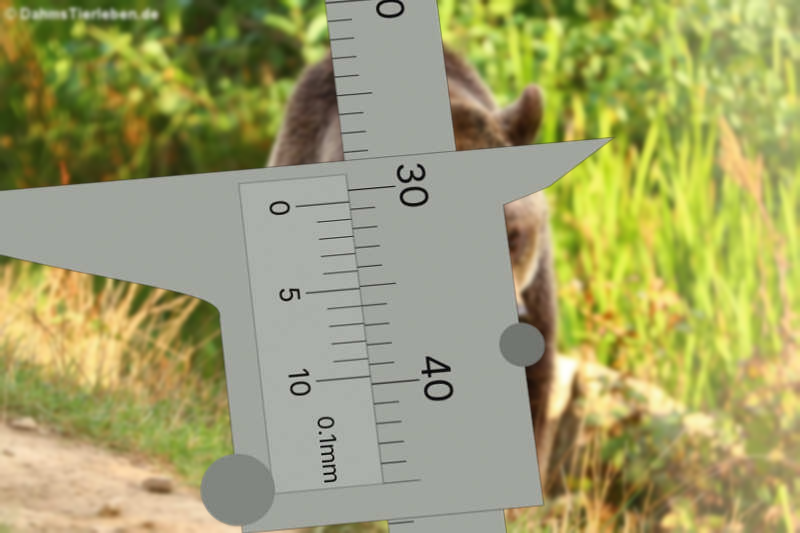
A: 30.6 mm
